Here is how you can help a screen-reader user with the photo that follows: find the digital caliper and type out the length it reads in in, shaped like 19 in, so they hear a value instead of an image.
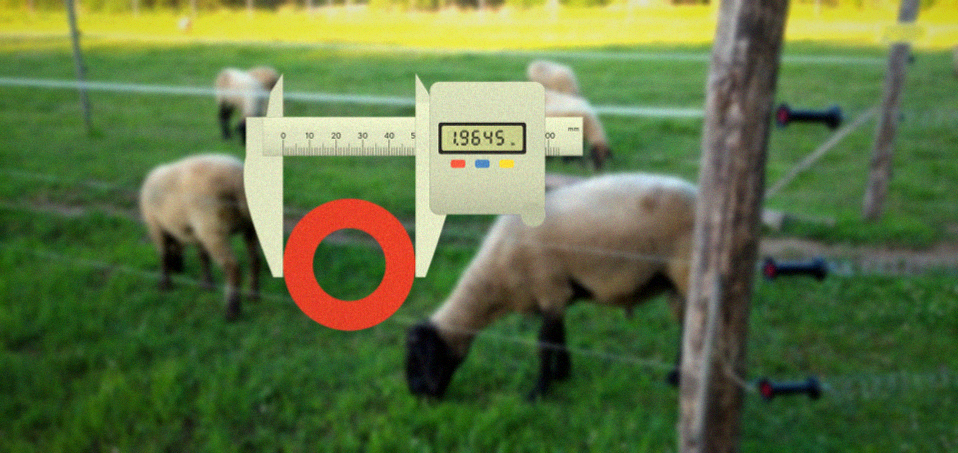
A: 1.9645 in
